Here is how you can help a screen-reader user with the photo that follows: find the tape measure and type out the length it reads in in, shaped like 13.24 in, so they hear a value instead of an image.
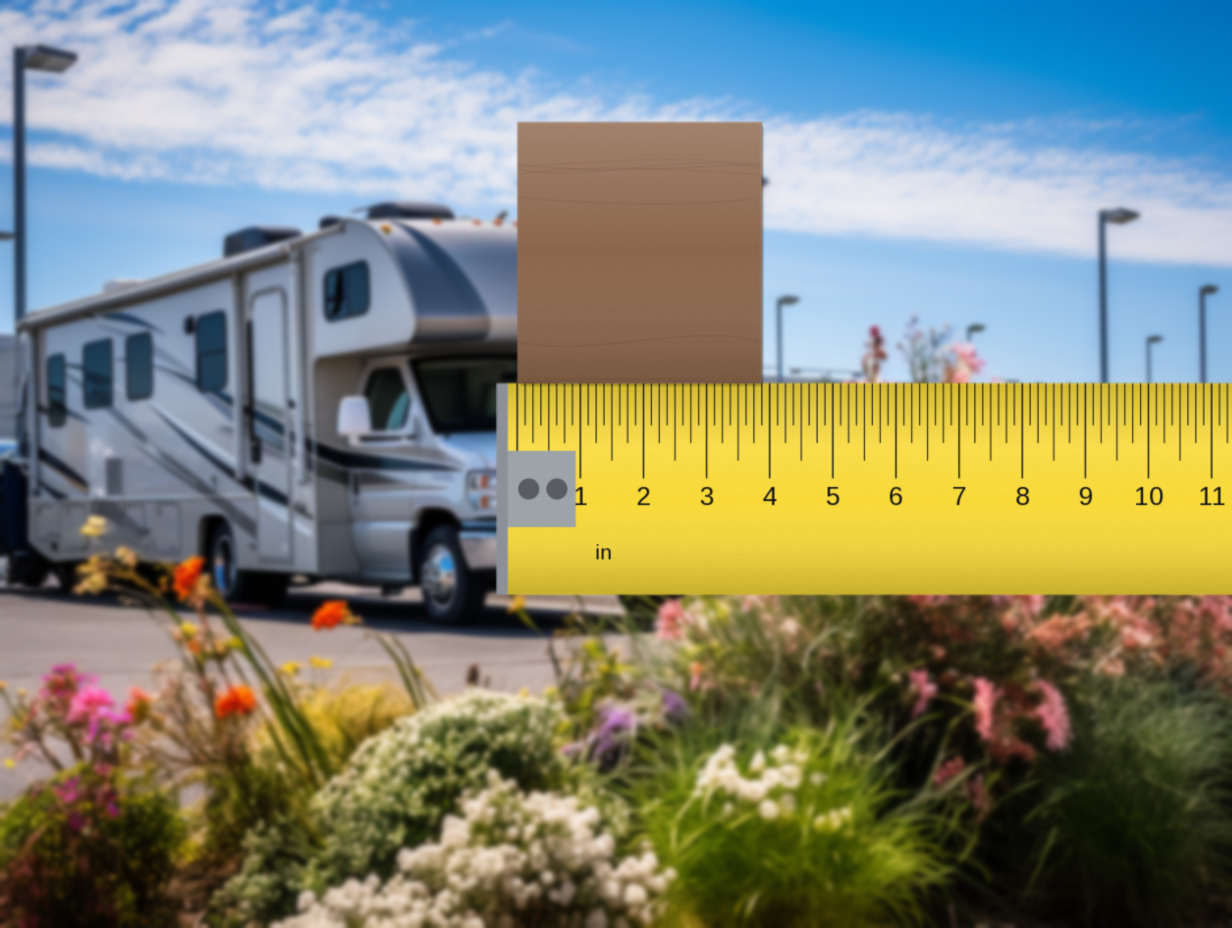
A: 3.875 in
